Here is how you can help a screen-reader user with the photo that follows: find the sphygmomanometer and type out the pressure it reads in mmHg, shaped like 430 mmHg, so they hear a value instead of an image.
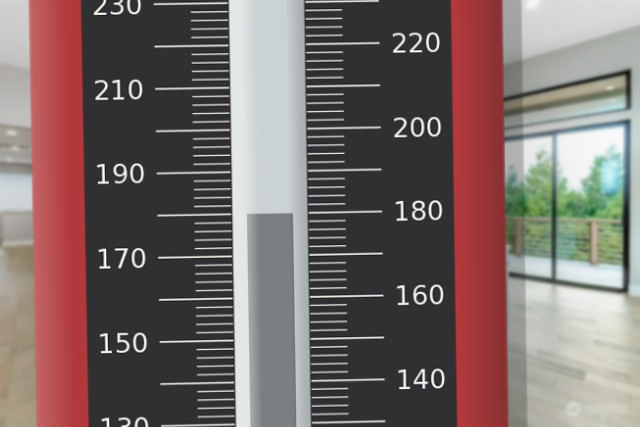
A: 180 mmHg
